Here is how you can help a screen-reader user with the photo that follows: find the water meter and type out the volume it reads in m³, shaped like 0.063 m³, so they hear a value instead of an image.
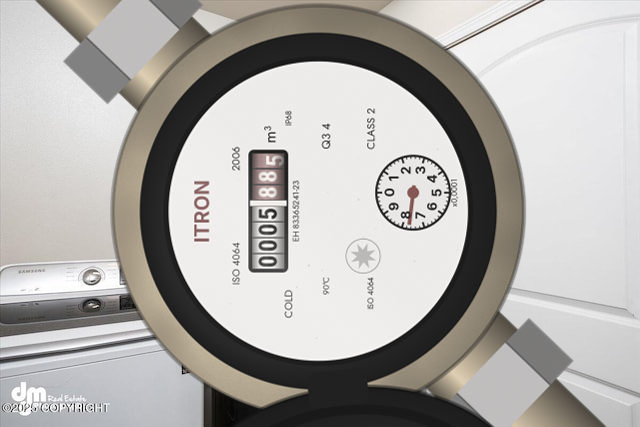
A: 5.8847 m³
